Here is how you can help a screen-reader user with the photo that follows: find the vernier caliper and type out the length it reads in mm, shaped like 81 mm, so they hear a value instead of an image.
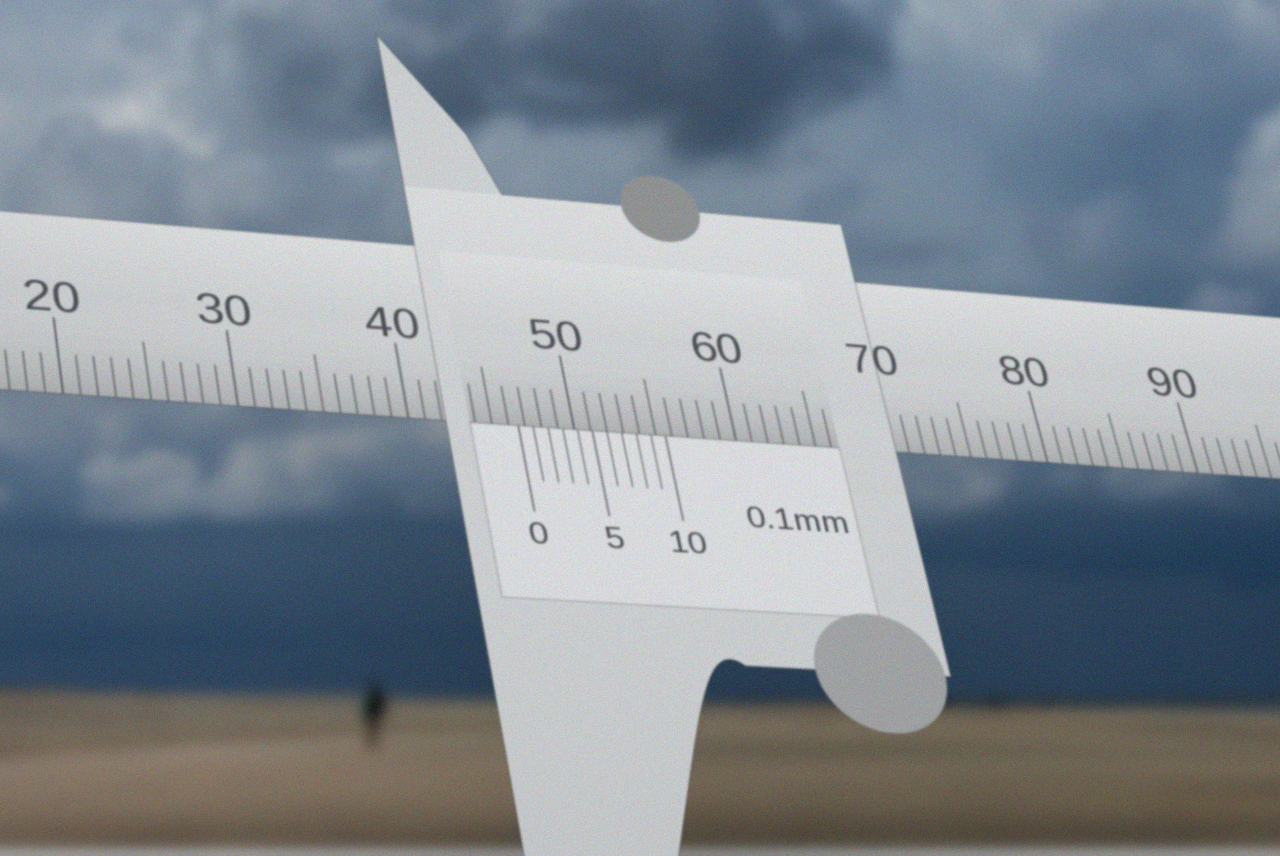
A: 46.6 mm
